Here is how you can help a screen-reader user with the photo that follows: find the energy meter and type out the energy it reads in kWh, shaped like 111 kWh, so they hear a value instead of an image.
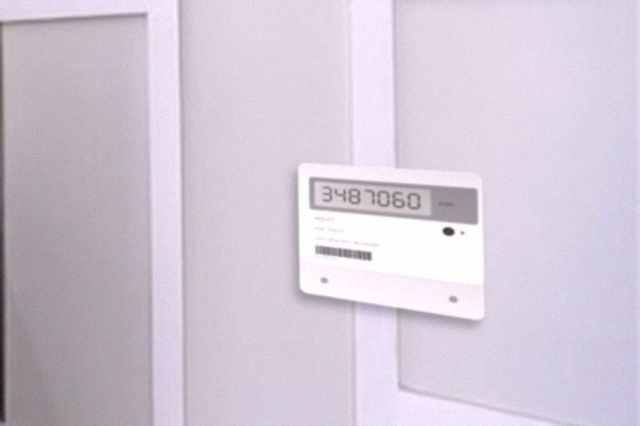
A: 3487060 kWh
